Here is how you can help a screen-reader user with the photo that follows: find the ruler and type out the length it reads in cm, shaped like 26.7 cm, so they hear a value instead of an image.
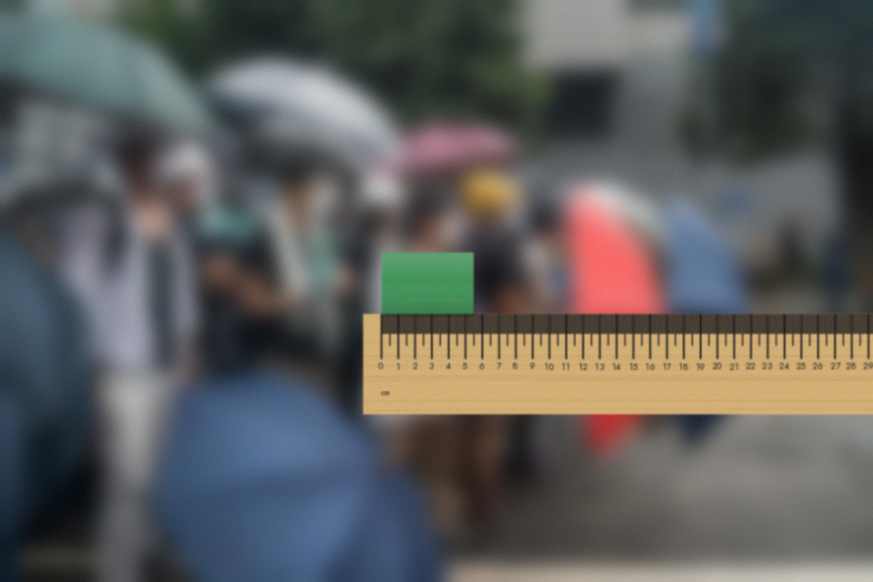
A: 5.5 cm
